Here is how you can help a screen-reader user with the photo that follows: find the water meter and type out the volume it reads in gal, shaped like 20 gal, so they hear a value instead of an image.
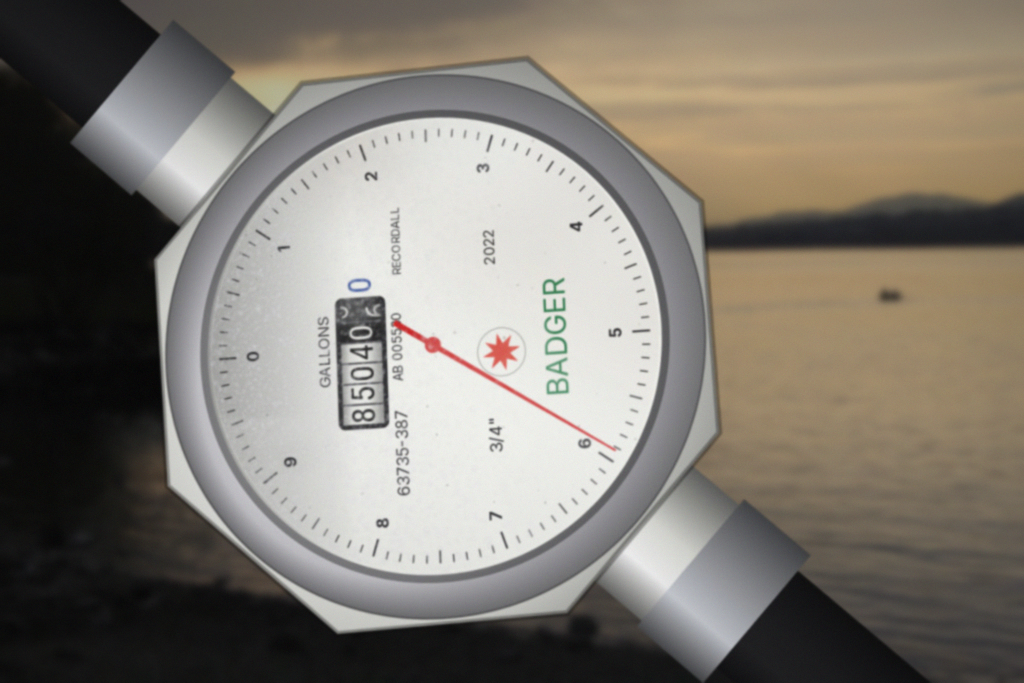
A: 8504055.9 gal
